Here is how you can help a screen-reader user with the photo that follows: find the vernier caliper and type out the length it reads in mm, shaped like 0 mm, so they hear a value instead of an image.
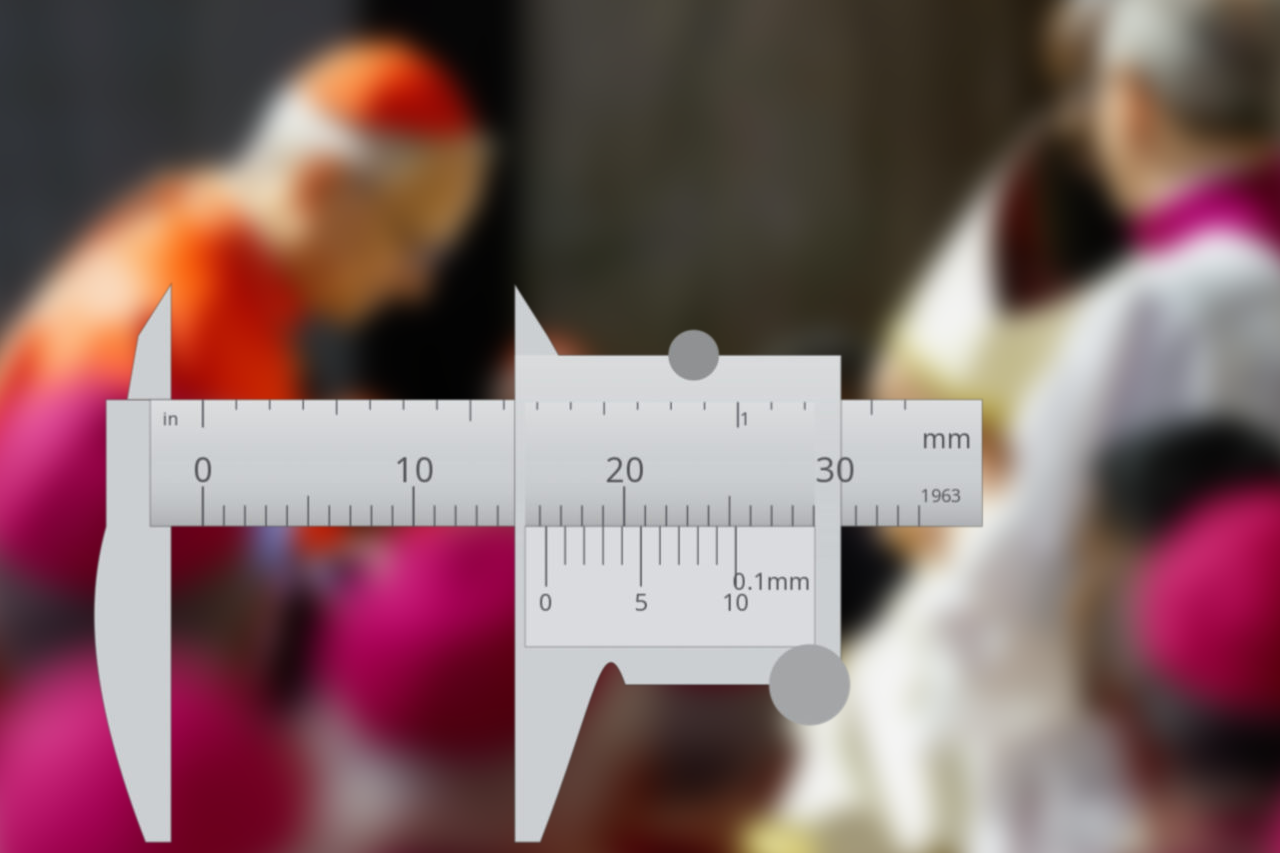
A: 16.3 mm
